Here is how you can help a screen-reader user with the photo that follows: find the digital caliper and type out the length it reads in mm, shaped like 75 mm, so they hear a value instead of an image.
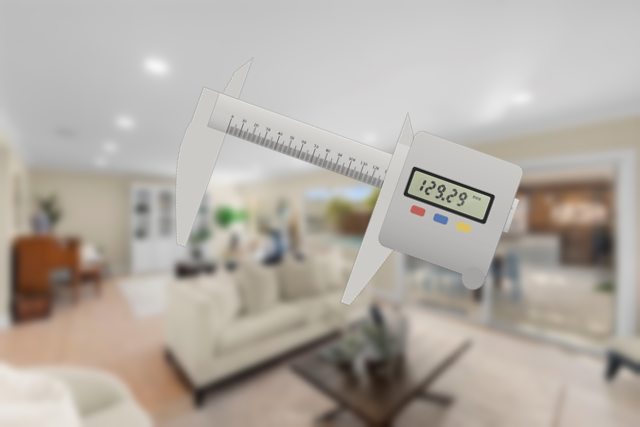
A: 129.29 mm
